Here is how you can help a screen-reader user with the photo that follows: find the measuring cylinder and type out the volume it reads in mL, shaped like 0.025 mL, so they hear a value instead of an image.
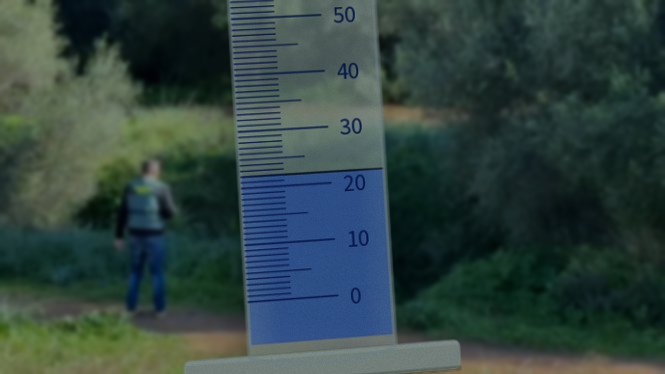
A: 22 mL
